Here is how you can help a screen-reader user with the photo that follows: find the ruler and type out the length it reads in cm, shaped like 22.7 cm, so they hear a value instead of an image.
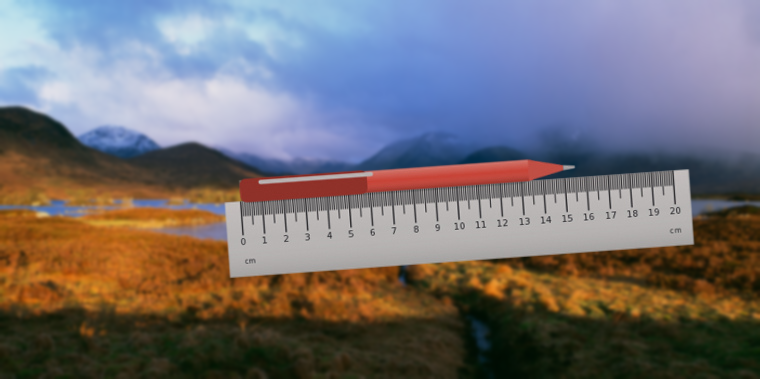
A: 15.5 cm
